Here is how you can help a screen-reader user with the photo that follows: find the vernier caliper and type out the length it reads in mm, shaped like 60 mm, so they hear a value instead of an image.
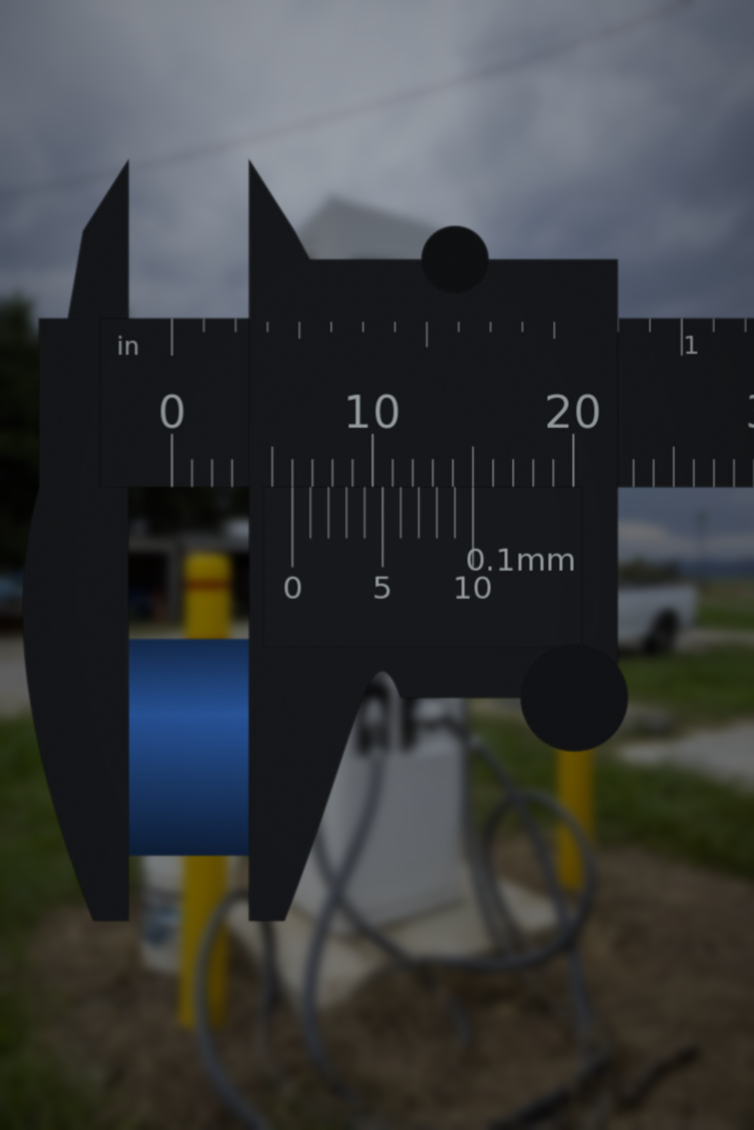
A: 6.0 mm
